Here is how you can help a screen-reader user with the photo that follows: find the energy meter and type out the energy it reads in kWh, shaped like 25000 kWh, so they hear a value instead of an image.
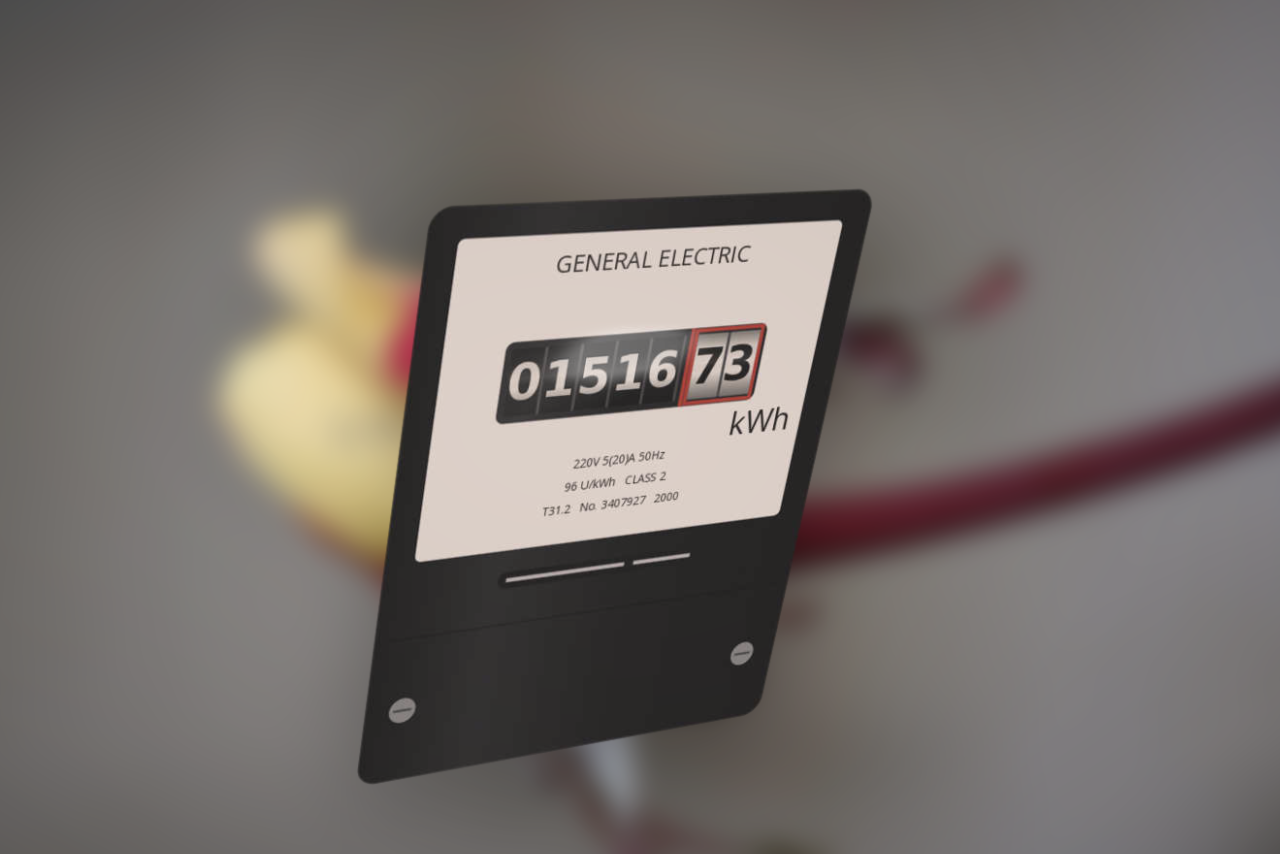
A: 1516.73 kWh
